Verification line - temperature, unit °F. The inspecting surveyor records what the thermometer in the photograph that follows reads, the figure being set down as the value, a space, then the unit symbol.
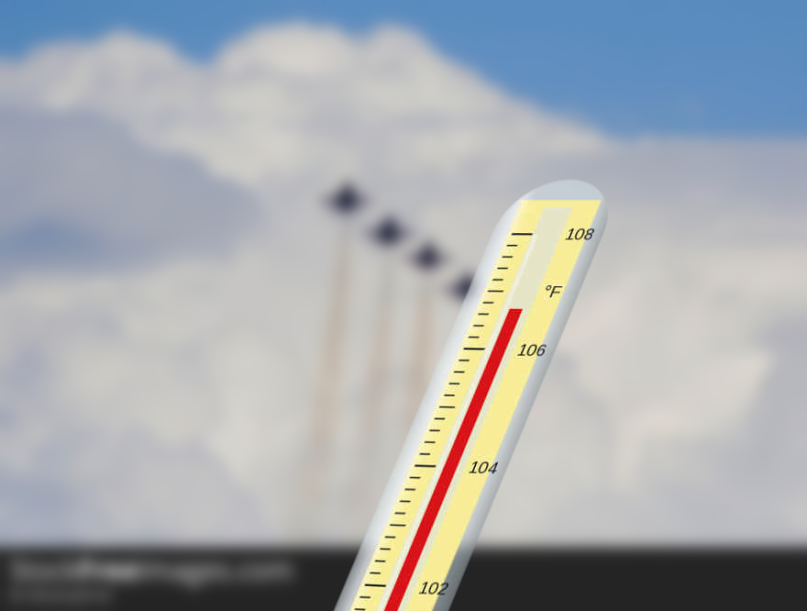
106.7 °F
